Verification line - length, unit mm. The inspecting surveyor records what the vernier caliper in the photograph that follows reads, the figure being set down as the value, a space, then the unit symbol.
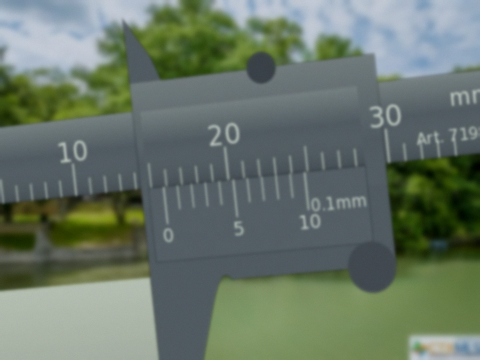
15.8 mm
